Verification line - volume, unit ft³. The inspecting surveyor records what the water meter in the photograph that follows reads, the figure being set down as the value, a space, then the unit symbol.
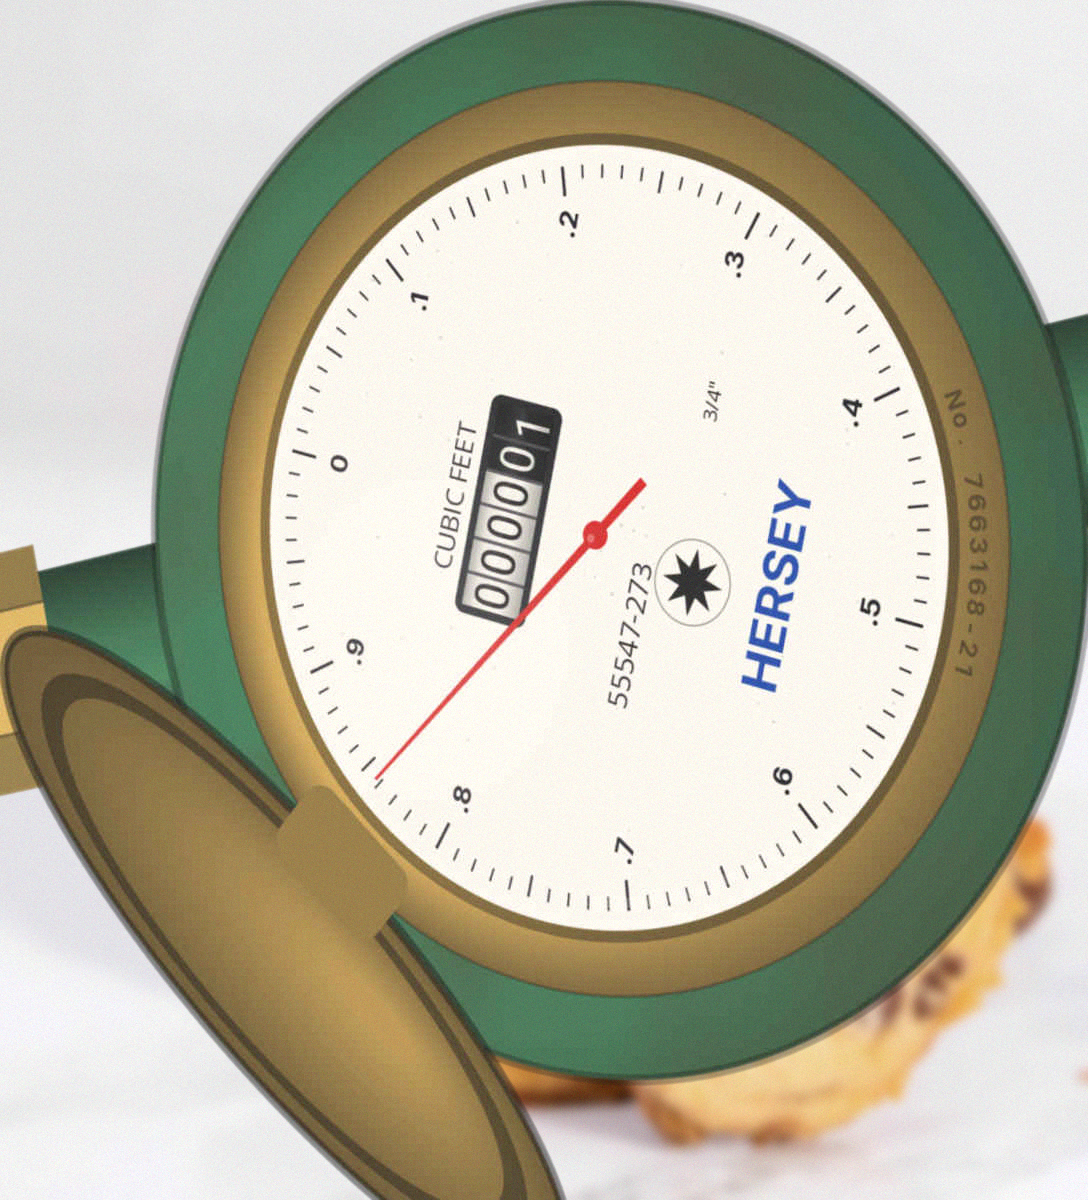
0.84 ft³
